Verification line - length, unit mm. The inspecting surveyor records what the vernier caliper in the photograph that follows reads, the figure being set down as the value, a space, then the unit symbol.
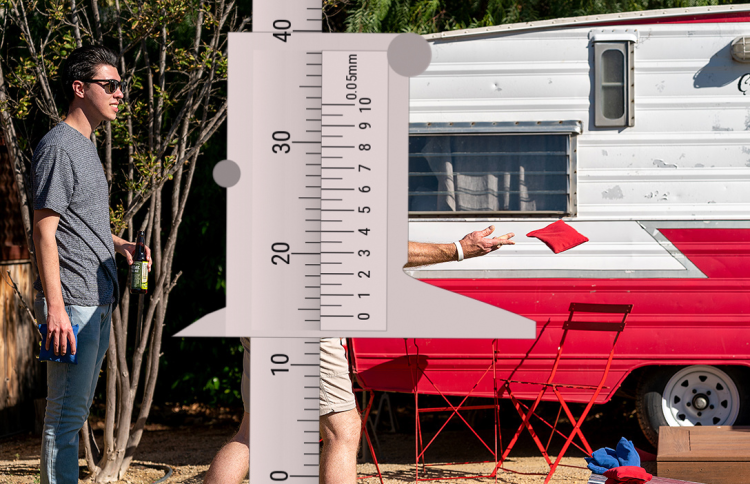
14.4 mm
